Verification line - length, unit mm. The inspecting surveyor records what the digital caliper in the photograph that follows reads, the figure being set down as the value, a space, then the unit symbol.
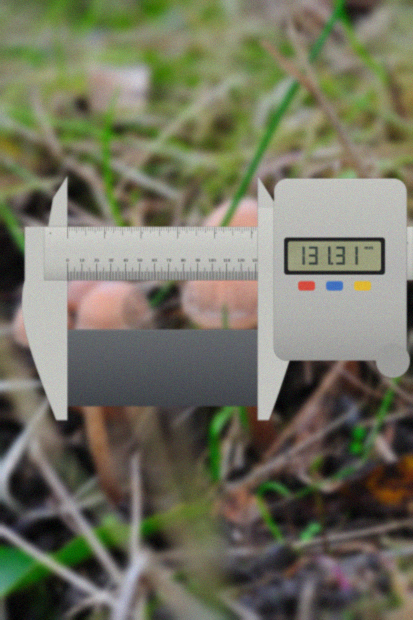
131.31 mm
